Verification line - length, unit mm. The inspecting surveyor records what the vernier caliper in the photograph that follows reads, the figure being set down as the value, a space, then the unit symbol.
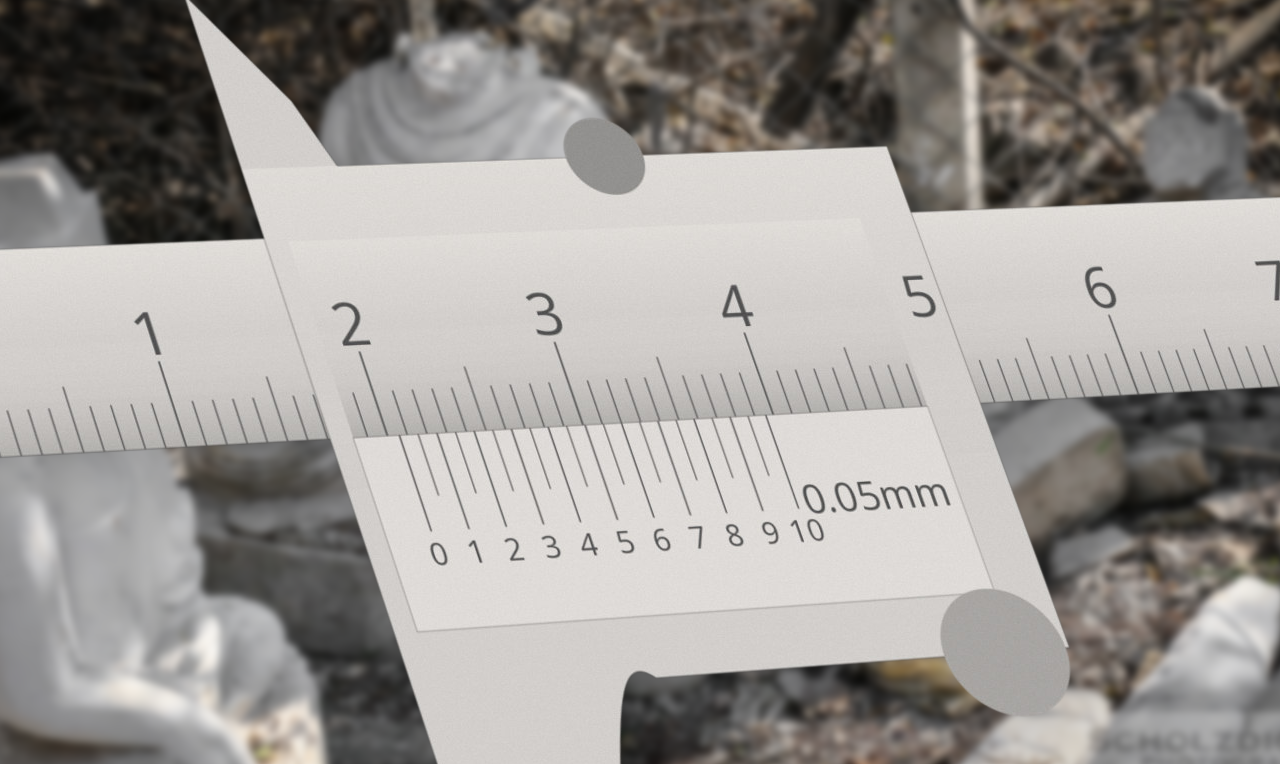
20.6 mm
